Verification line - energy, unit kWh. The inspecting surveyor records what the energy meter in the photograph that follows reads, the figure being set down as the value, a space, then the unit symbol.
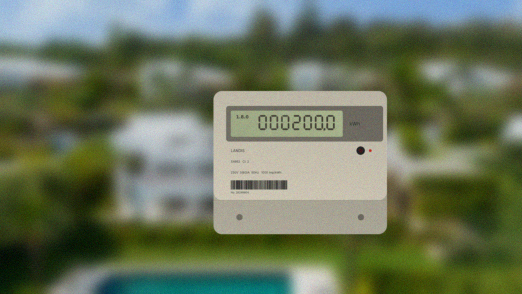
200.0 kWh
